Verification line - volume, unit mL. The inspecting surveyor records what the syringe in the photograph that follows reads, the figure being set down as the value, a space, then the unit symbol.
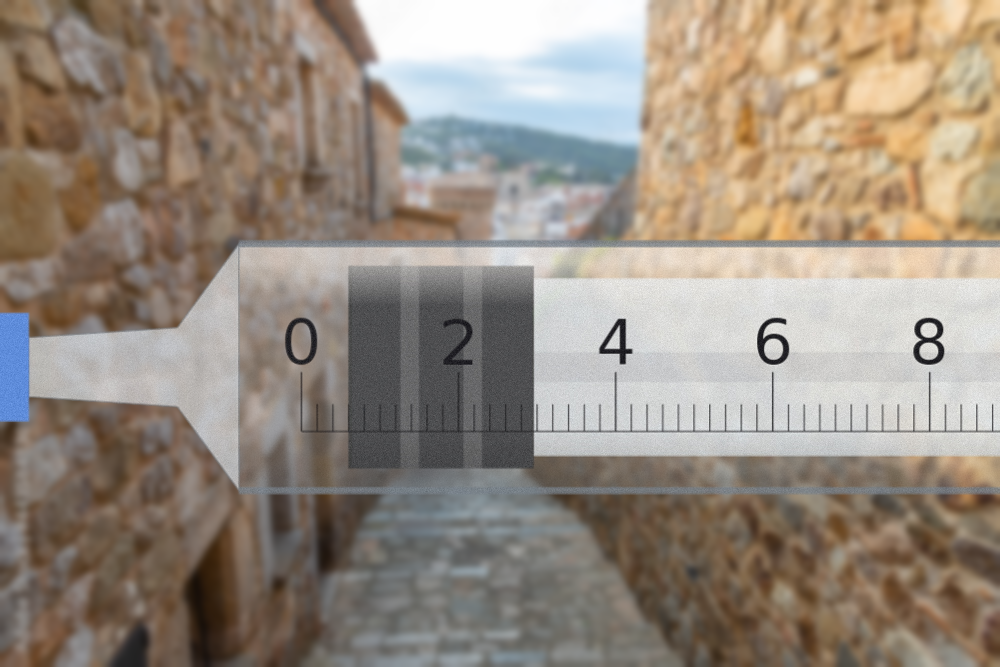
0.6 mL
